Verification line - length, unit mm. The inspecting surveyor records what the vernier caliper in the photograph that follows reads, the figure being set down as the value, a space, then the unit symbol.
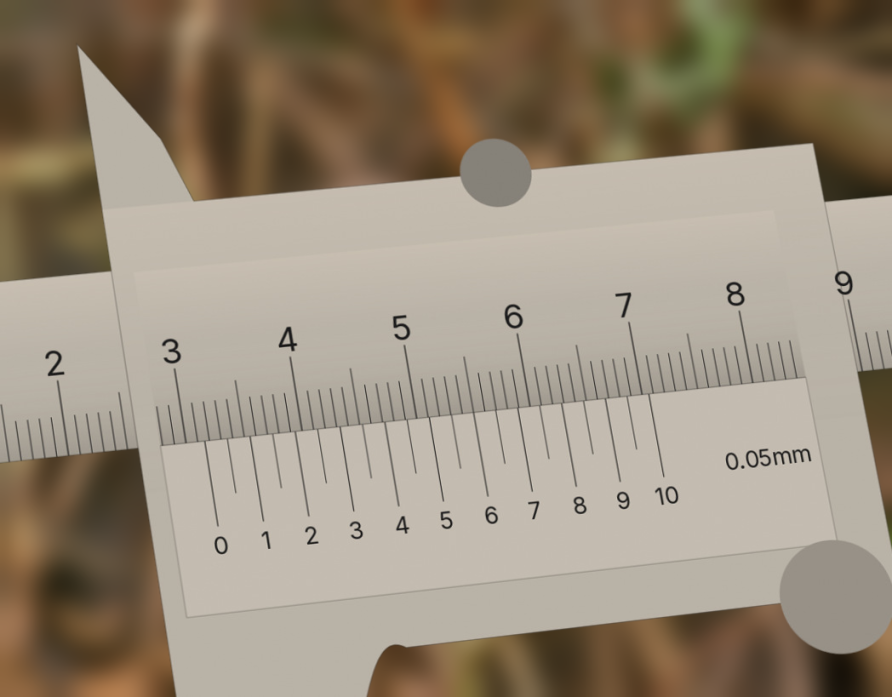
31.6 mm
